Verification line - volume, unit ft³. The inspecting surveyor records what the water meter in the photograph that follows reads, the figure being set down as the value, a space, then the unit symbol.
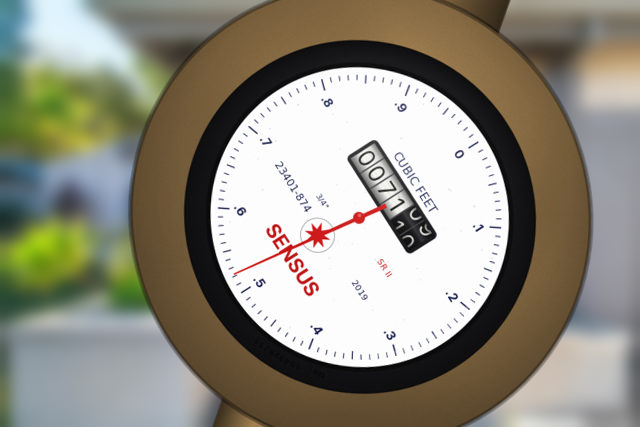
7109.52 ft³
